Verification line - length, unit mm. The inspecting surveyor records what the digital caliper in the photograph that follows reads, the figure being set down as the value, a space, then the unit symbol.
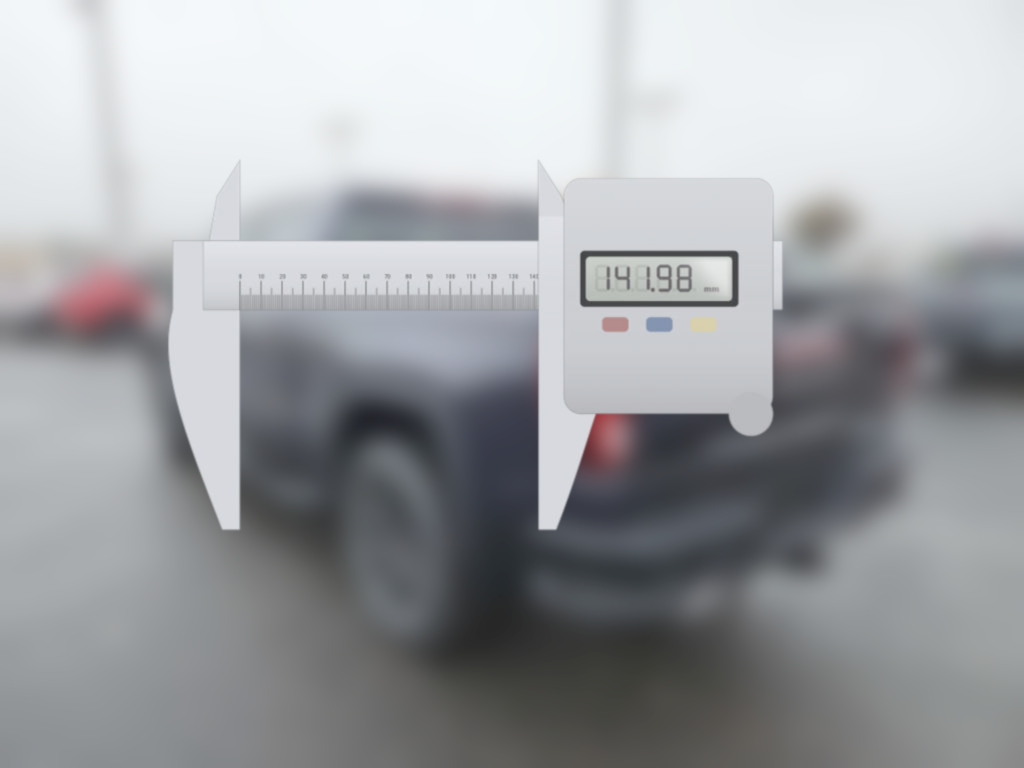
141.98 mm
